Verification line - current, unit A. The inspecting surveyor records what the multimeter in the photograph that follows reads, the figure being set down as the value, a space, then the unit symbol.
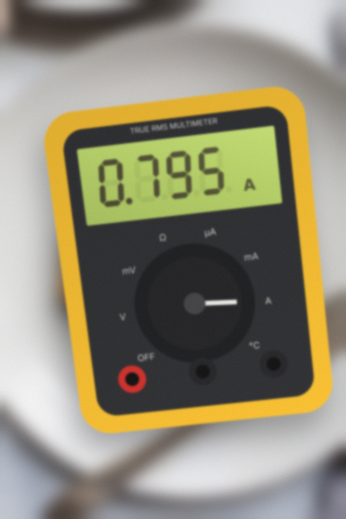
0.795 A
